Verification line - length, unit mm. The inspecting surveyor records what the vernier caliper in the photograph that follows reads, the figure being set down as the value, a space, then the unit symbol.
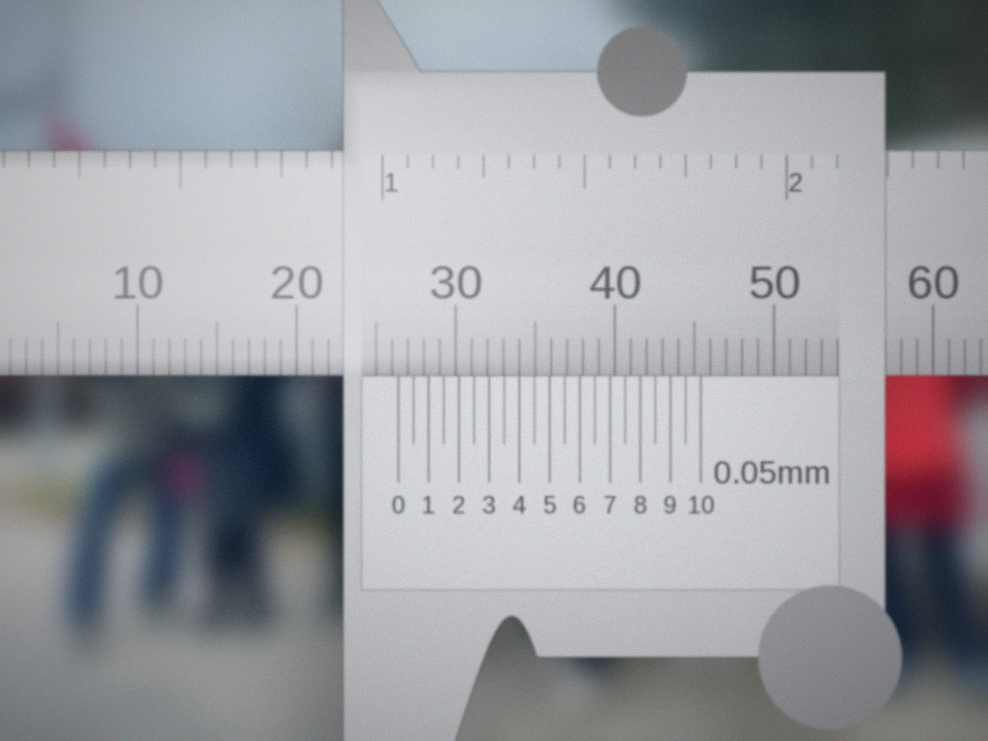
26.4 mm
